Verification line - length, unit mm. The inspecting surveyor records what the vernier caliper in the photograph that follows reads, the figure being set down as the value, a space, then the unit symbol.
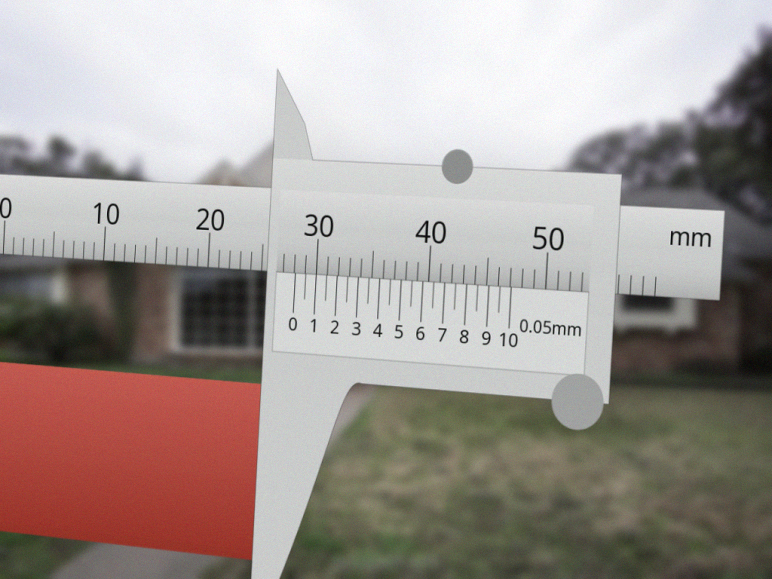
28.1 mm
